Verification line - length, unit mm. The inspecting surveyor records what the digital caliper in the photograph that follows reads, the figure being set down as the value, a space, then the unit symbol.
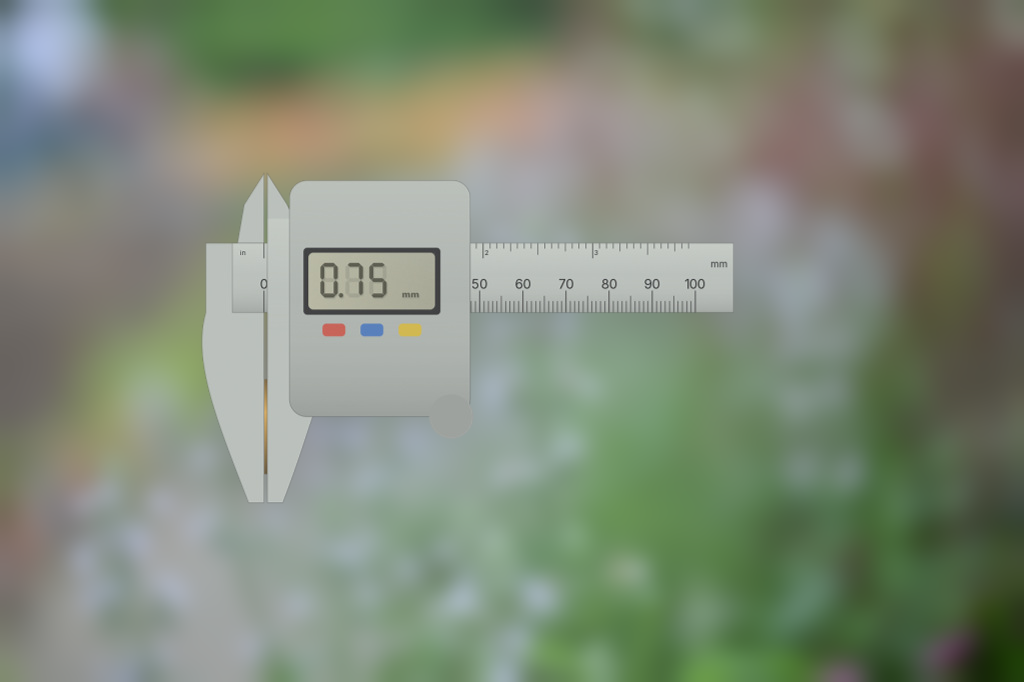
0.75 mm
